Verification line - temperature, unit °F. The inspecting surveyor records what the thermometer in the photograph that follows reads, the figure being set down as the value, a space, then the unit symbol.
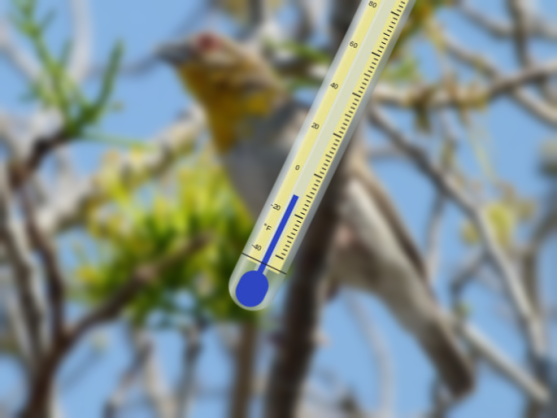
-12 °F
